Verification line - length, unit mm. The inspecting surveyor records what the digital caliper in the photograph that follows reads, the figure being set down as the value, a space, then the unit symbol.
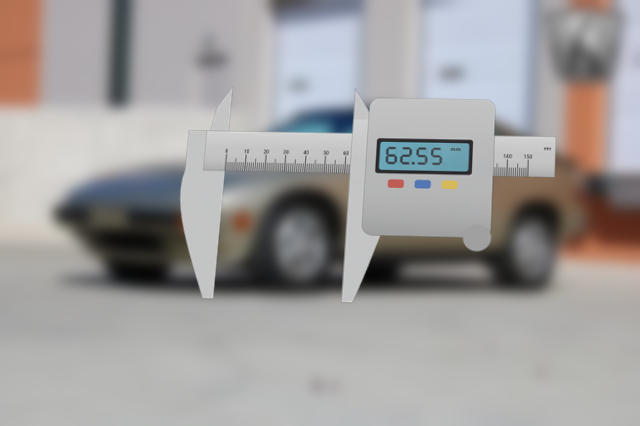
62.55 mm
